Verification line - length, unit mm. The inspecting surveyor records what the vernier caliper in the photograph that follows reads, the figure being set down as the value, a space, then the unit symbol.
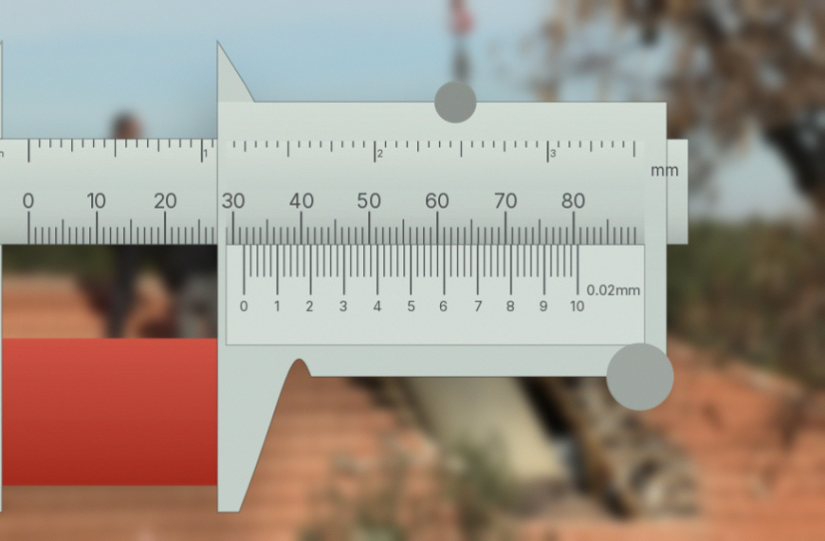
31.6 mm
